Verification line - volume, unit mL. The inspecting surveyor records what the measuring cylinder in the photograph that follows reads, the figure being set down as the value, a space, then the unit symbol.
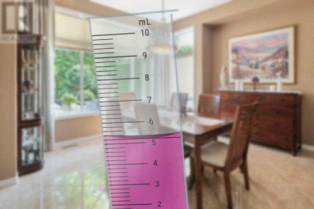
5.2 mL
